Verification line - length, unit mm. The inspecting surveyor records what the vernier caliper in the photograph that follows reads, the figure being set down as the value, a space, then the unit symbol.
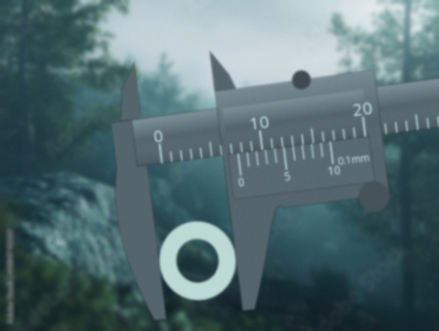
7.6 mm
